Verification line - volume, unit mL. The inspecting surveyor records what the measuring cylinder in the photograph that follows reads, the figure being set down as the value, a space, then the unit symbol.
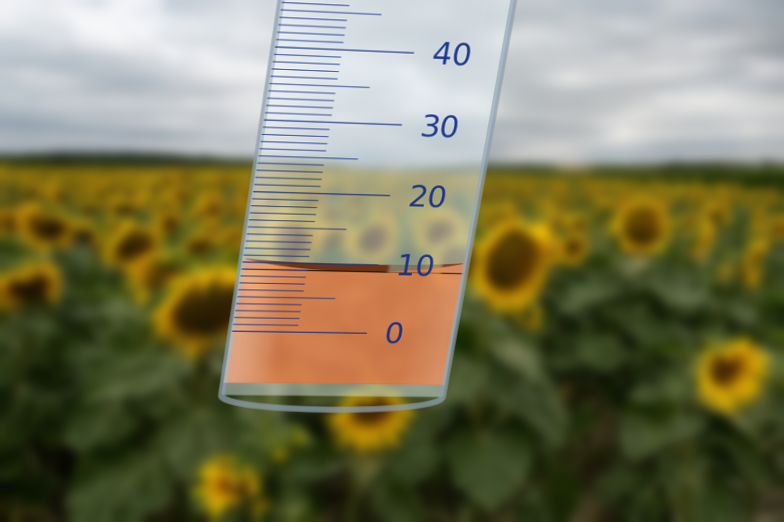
9 mL
